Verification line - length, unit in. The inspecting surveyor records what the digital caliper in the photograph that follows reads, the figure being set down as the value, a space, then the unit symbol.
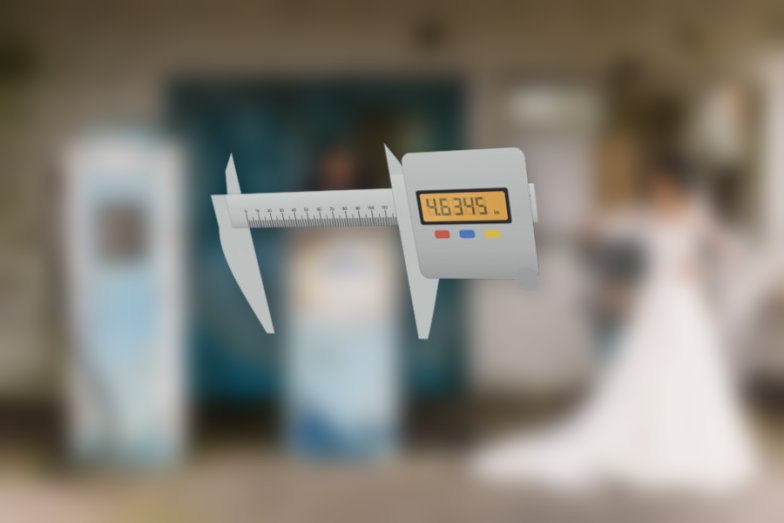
4.6345 in
